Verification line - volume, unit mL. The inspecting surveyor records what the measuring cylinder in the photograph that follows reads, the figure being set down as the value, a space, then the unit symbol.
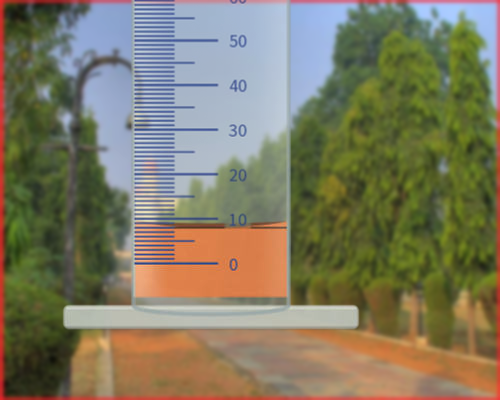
8 mL
